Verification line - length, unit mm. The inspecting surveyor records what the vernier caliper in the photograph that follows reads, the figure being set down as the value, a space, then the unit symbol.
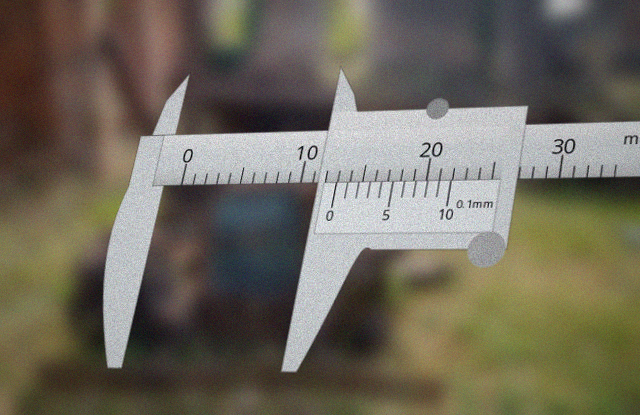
12.9 mm
